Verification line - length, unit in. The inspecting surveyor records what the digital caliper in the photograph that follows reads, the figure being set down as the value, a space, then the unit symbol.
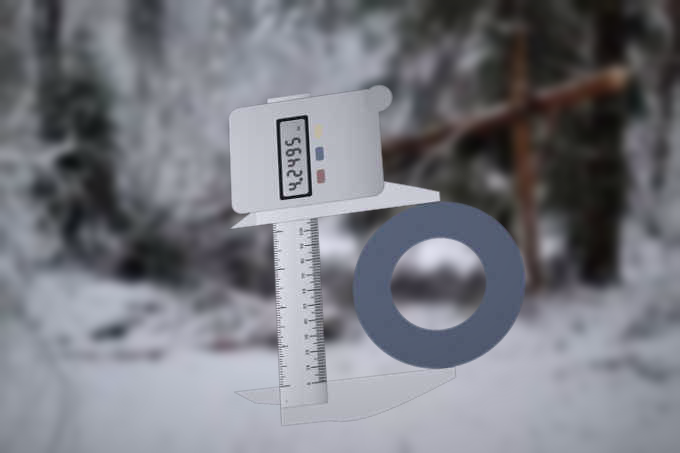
4.2495 in
